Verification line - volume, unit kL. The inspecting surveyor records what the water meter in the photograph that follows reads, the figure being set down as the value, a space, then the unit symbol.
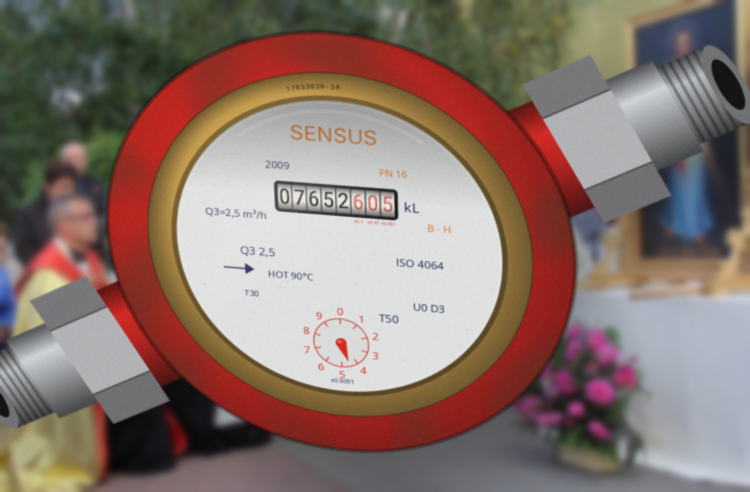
7652.6054 kL
